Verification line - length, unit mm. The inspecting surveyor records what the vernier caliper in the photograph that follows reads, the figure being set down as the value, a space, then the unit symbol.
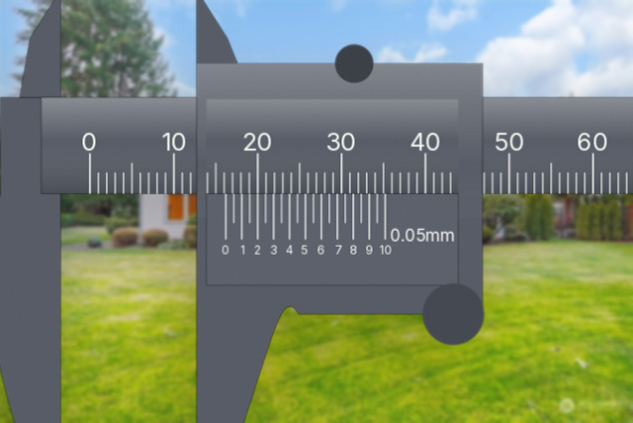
16.2 mm
